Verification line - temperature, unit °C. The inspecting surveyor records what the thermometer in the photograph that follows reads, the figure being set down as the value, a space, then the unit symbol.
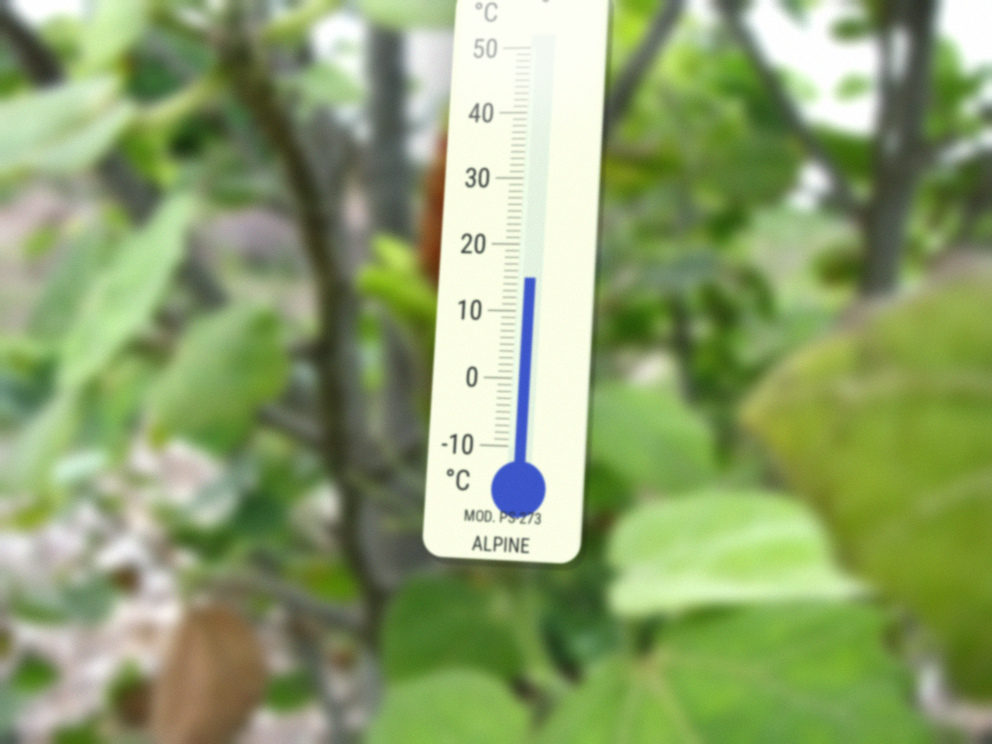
15 °C
